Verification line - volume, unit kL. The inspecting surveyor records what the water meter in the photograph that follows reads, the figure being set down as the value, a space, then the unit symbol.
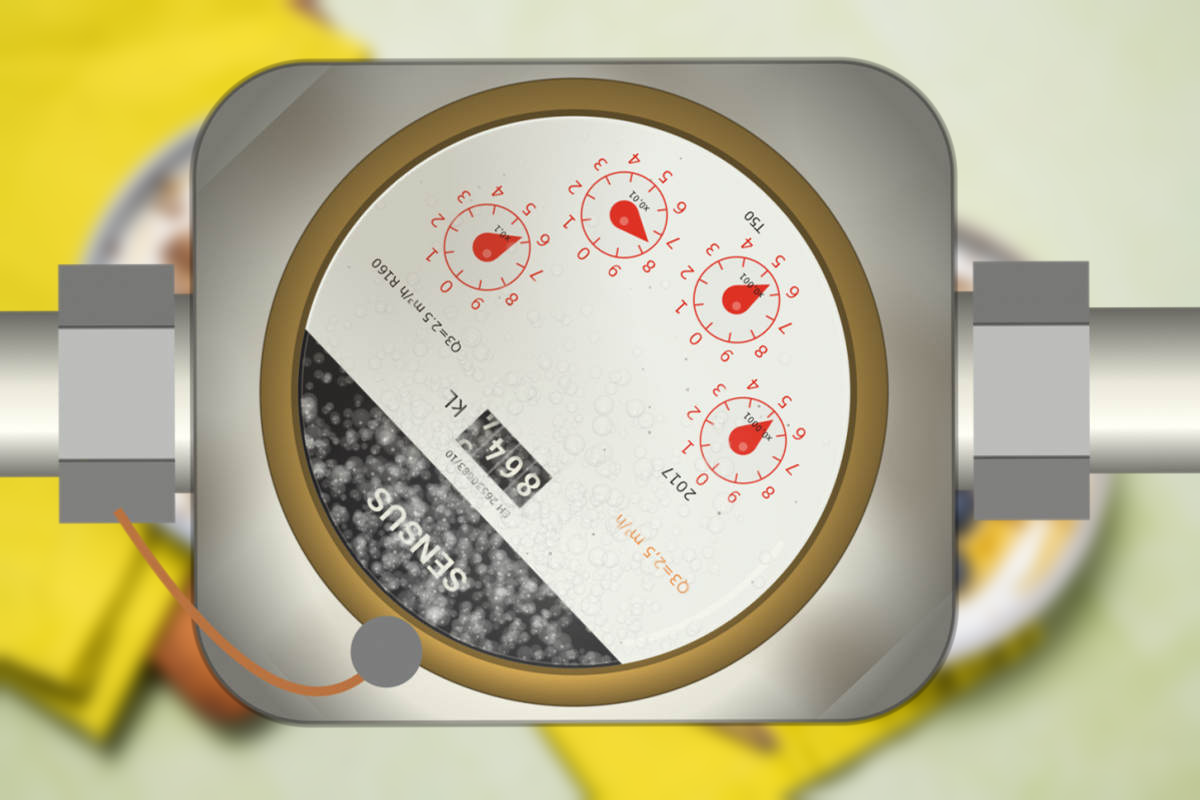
8643.5755 kL
